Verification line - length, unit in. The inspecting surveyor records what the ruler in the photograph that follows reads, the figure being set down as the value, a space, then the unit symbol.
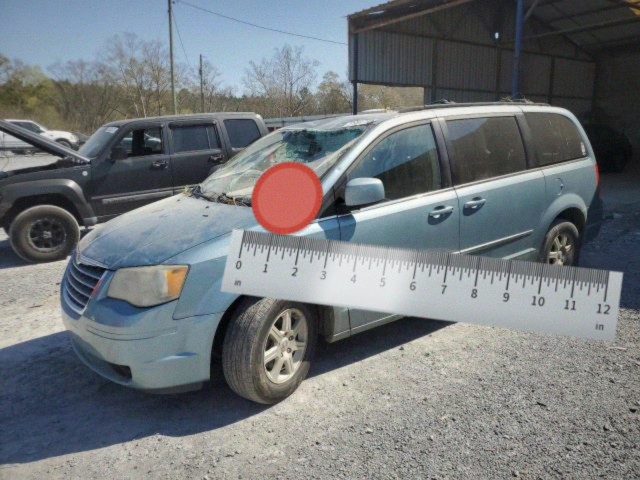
2.5 in
